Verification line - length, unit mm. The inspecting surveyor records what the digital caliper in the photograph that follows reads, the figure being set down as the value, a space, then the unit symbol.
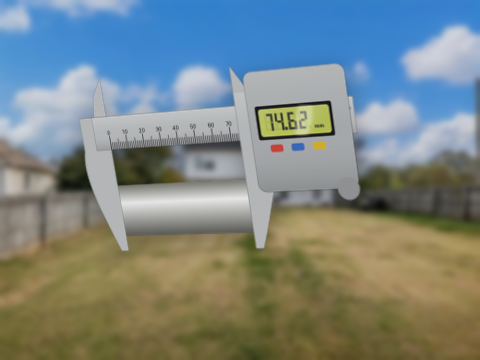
74.62 mm
